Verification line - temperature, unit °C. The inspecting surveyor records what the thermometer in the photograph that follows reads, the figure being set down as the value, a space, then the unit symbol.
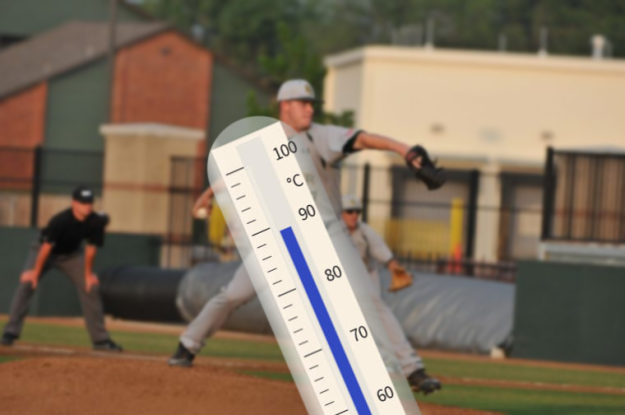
89 °C
